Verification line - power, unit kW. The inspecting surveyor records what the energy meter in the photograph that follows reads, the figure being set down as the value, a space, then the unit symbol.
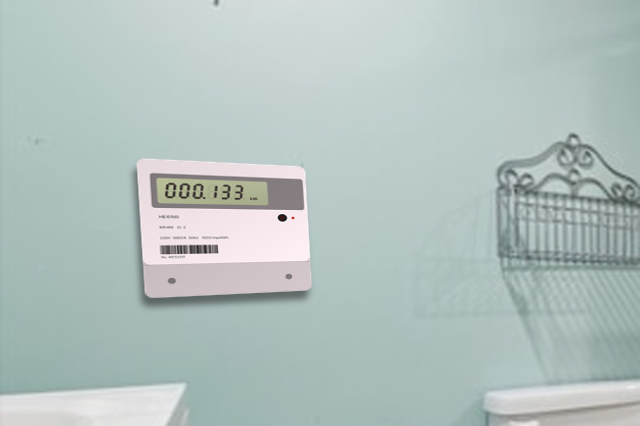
0.133 kW
